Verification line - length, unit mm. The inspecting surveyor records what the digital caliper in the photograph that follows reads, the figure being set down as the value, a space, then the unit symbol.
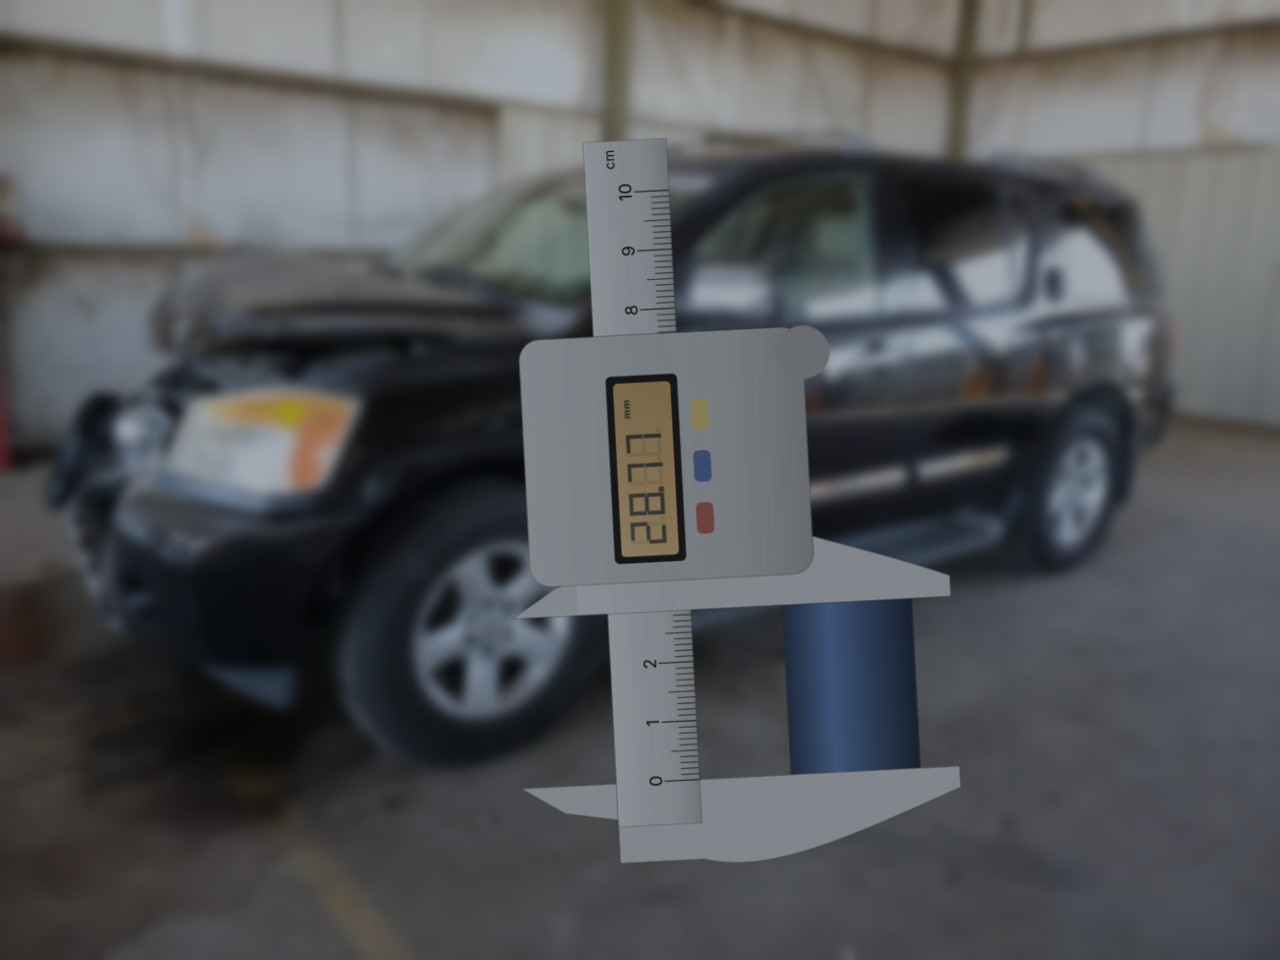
28.77 mm
